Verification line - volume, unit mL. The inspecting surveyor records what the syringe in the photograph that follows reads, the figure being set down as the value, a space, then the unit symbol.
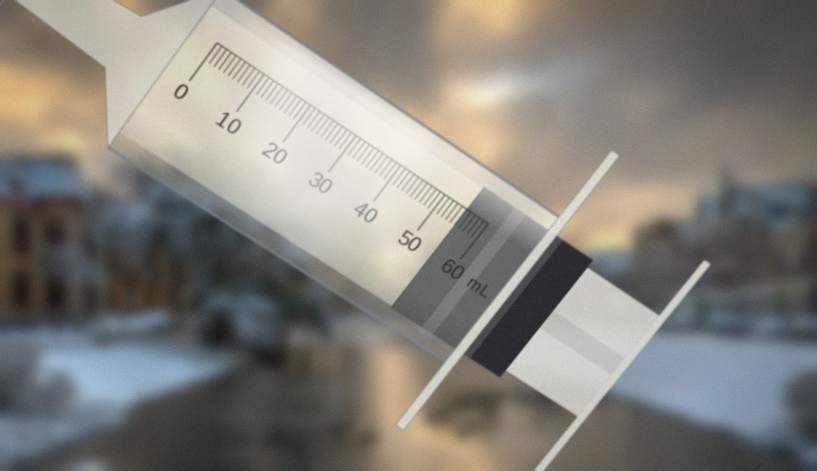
55 mL
